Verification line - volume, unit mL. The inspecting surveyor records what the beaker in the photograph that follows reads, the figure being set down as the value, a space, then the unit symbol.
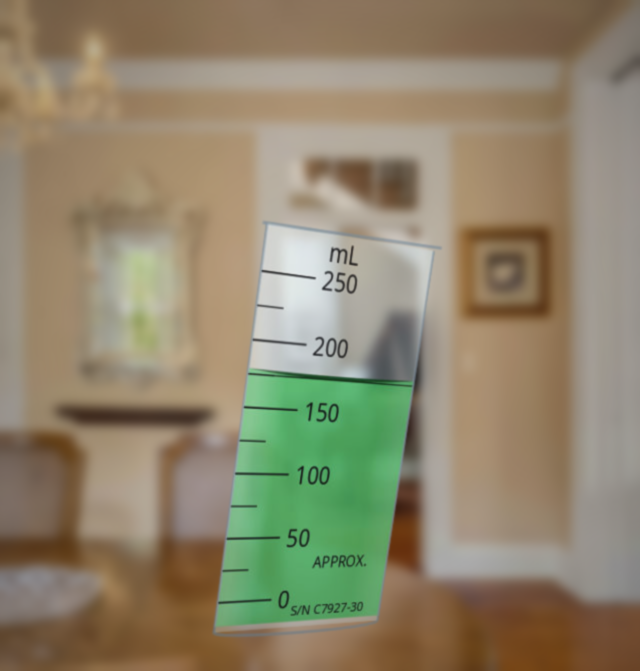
175 mL
